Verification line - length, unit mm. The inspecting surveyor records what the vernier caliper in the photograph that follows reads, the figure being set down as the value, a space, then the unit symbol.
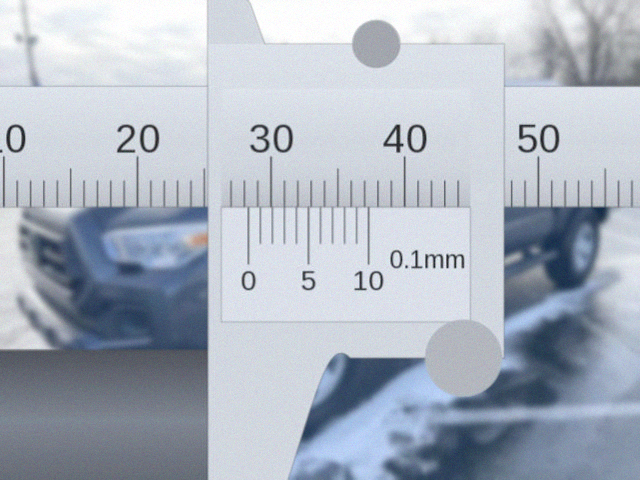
28.3 mm
